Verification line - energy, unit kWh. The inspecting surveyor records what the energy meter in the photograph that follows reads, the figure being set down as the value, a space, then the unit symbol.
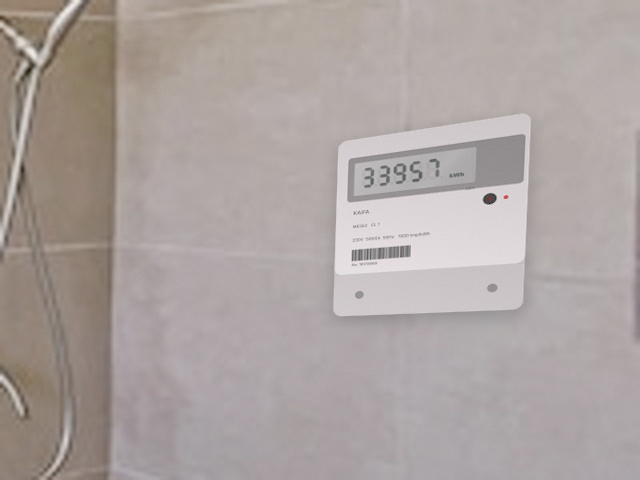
33957 kWh
